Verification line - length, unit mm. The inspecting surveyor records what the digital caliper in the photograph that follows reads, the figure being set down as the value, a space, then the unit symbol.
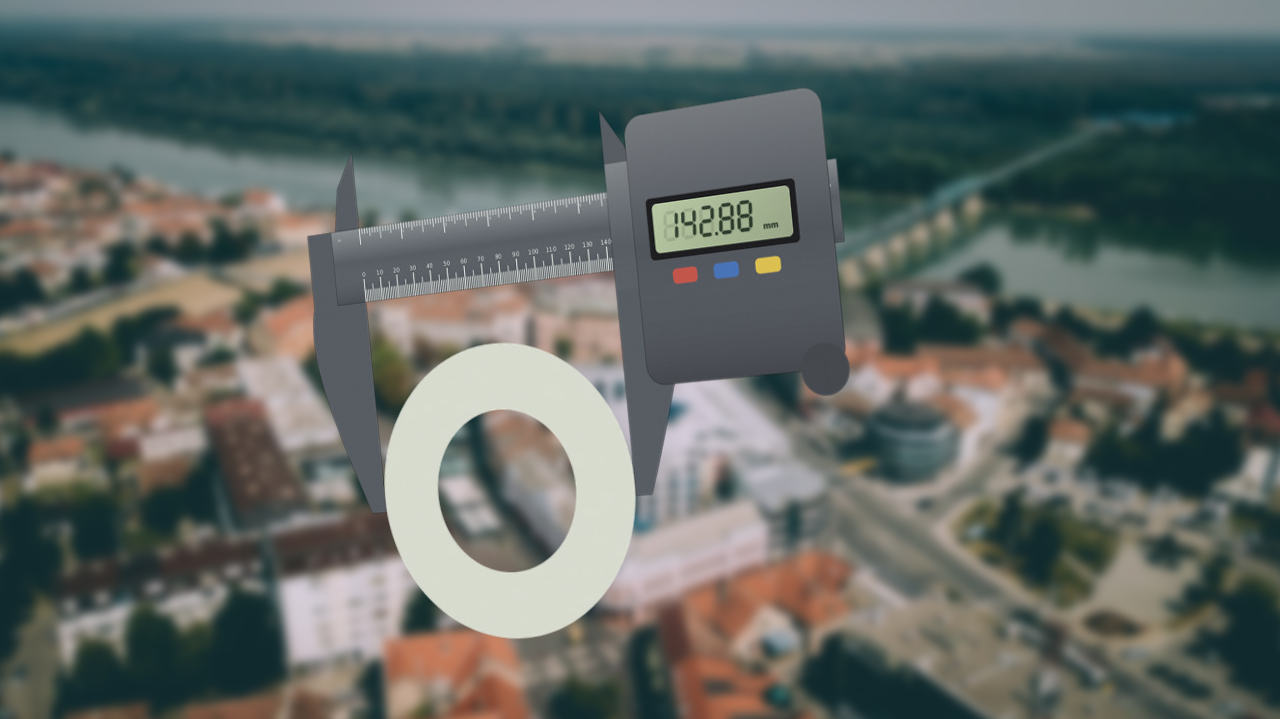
142.88 mm
